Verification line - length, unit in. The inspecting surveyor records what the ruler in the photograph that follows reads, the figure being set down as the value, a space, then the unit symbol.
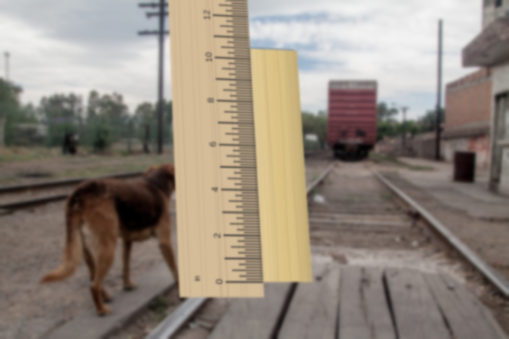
10.5 in
